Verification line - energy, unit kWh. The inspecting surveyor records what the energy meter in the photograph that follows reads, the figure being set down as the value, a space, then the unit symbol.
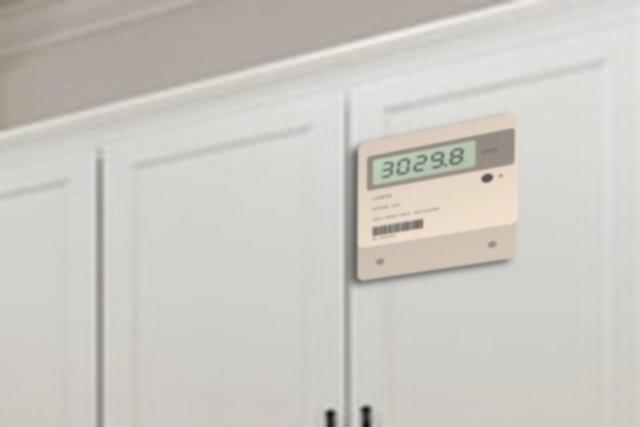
3029.8 kWh
